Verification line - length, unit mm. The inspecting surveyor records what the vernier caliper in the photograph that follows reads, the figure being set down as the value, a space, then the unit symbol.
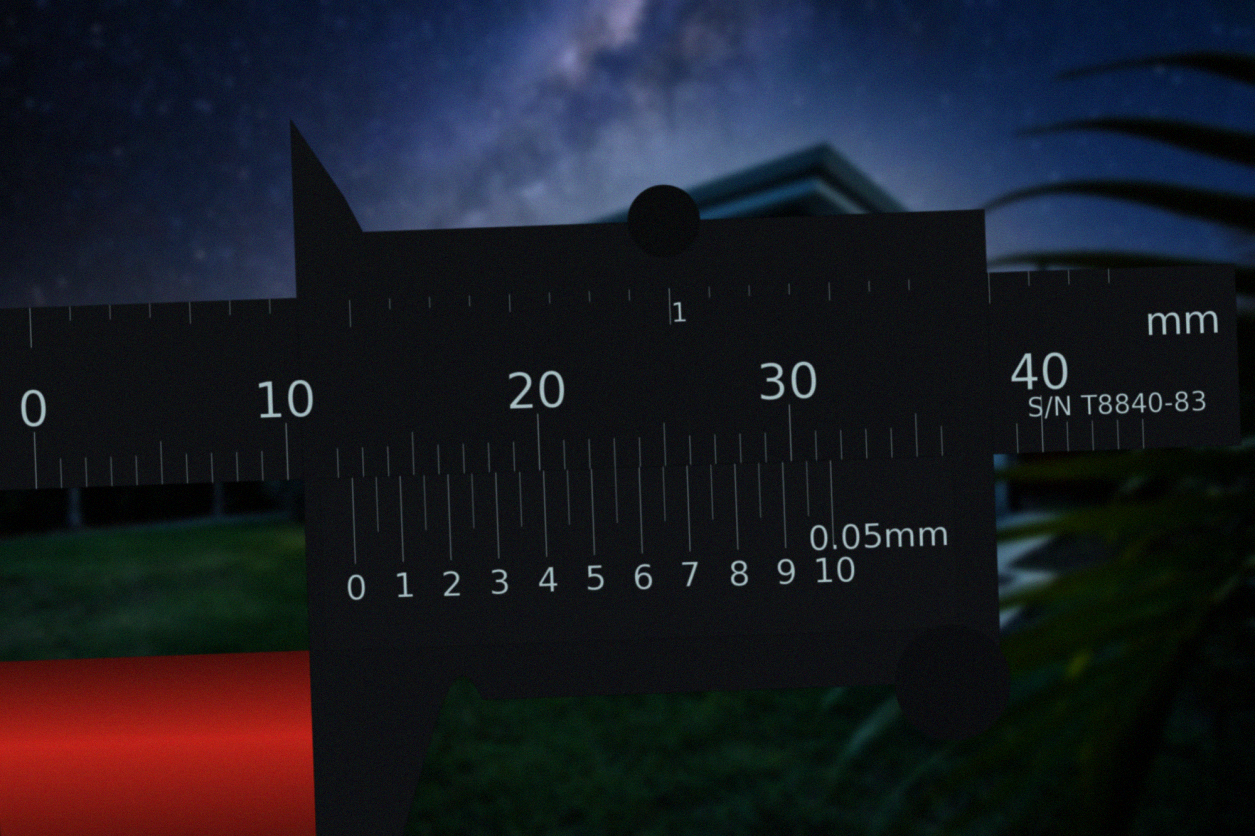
12.55 mm
